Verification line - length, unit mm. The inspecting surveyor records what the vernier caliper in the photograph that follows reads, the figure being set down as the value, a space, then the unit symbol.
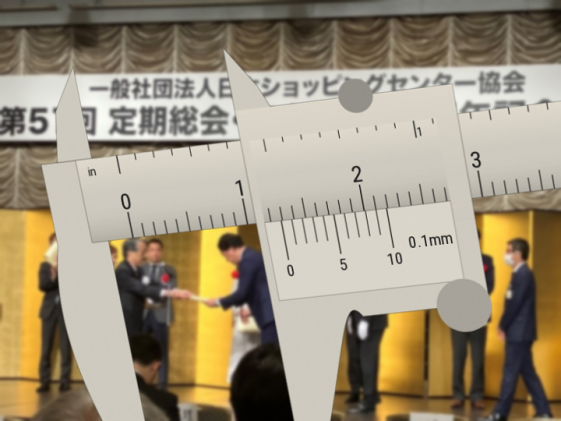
12.9 mm
